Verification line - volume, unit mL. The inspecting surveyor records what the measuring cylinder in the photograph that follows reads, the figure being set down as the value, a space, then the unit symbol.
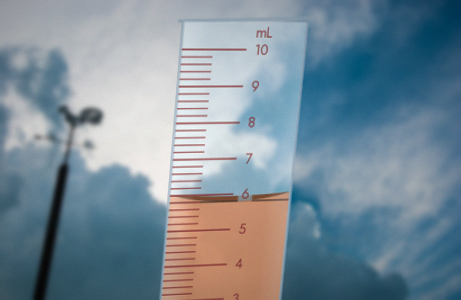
5.8 mL
